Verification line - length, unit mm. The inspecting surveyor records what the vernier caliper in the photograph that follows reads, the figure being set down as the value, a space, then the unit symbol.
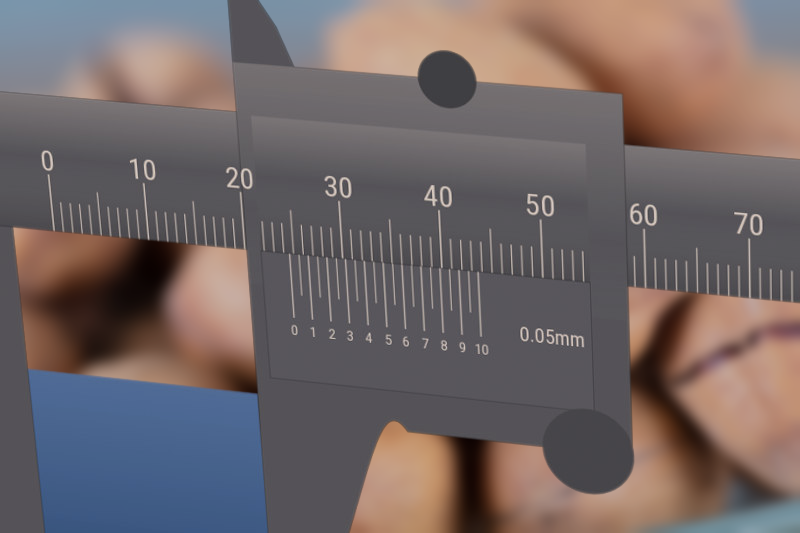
24.6 mm
